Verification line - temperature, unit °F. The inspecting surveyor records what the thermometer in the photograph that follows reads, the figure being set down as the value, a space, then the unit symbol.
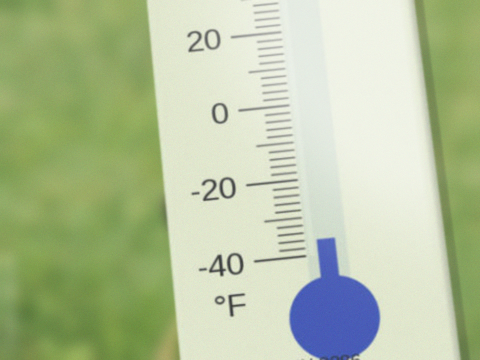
-36 °F
